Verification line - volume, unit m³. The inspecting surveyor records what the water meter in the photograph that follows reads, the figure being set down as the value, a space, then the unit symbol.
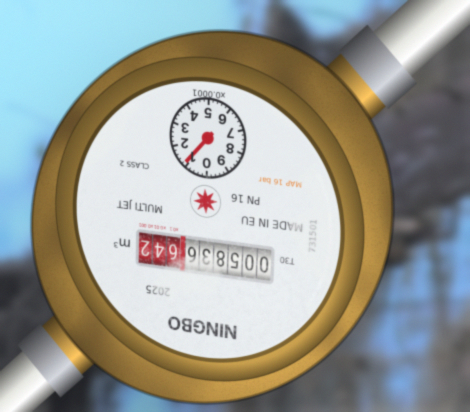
5836.6421 m³
